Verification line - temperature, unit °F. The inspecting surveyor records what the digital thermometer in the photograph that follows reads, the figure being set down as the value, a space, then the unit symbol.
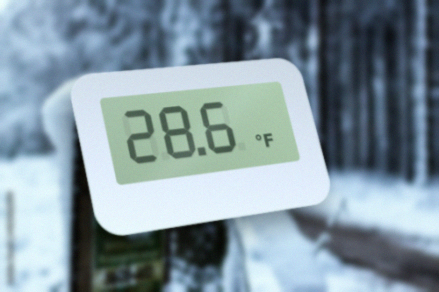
28.6 °F
